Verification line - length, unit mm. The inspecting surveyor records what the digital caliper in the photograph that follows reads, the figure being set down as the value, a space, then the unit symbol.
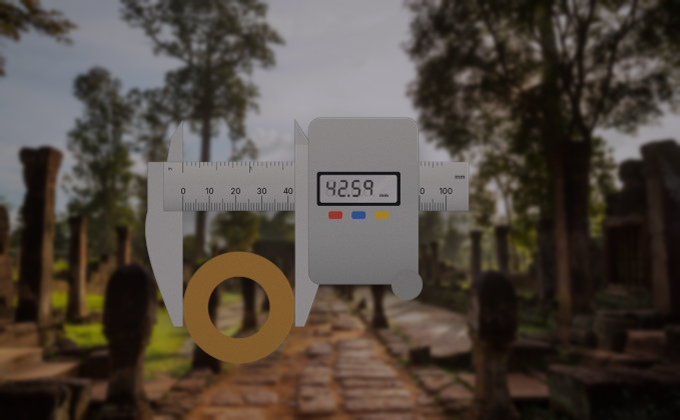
42.59 mm
